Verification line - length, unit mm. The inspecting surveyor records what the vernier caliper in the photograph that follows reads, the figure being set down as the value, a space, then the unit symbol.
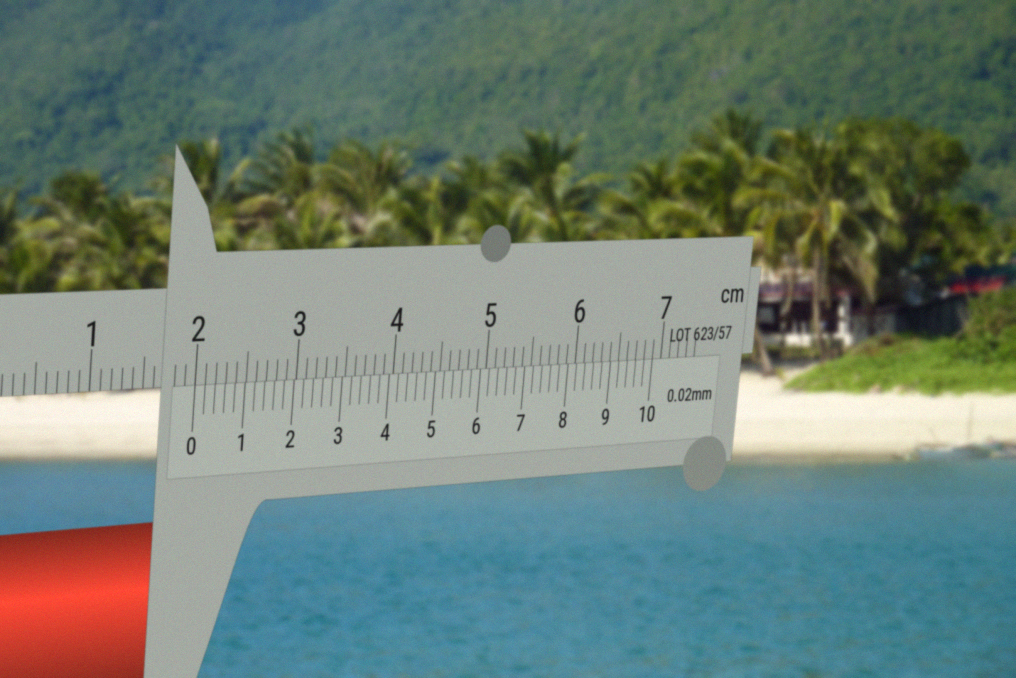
20.0 mm
